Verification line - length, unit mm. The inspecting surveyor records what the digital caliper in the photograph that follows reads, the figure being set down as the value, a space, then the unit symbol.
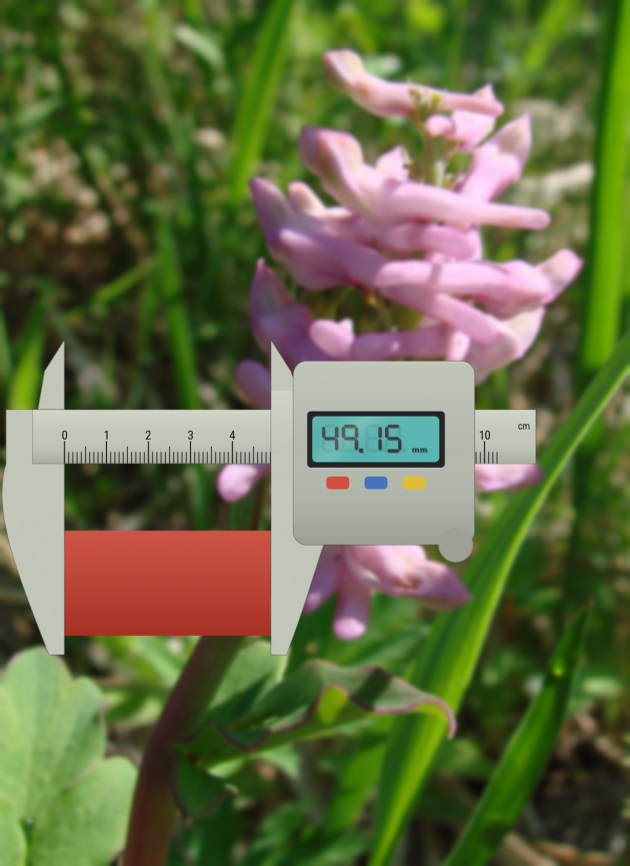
49.15 mm
